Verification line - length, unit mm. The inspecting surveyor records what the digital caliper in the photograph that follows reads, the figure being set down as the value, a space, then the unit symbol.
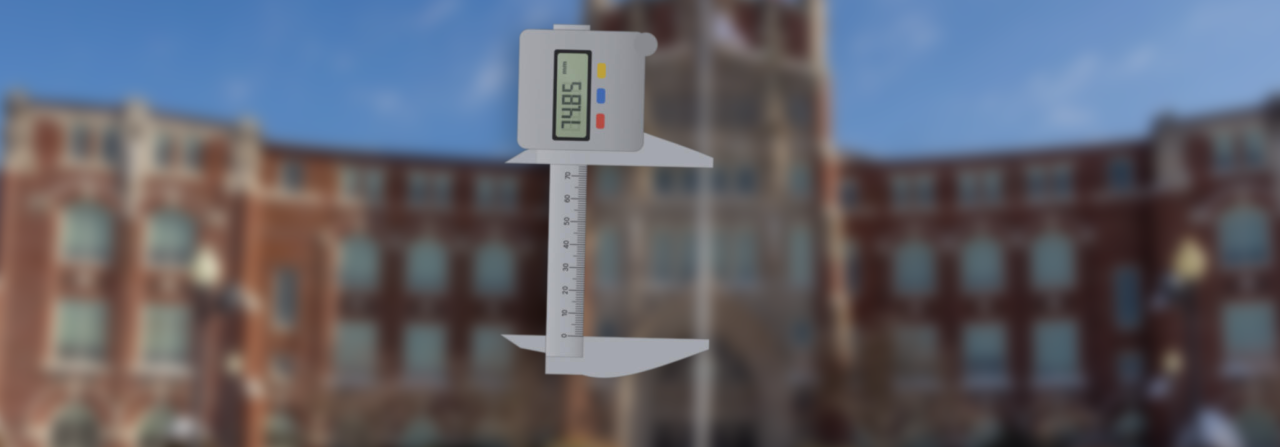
74.85 mm
